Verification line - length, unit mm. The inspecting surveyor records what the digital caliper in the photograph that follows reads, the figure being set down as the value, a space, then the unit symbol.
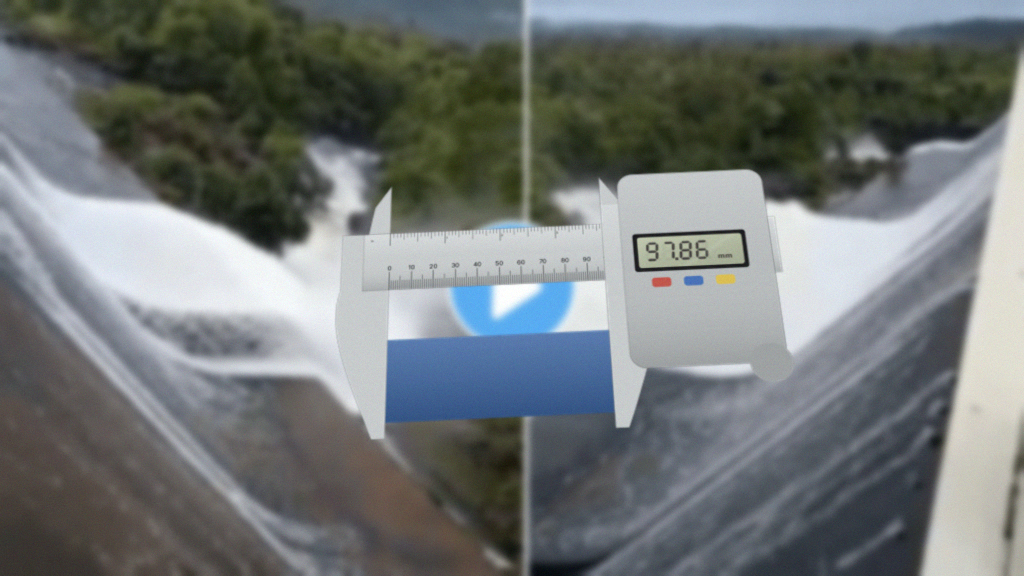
97.86 mm
